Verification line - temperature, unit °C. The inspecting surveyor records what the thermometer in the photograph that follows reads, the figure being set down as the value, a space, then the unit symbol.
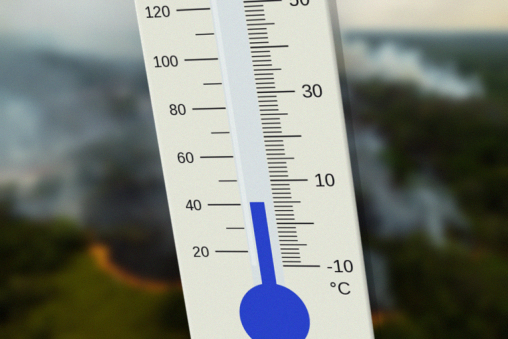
5 °C
